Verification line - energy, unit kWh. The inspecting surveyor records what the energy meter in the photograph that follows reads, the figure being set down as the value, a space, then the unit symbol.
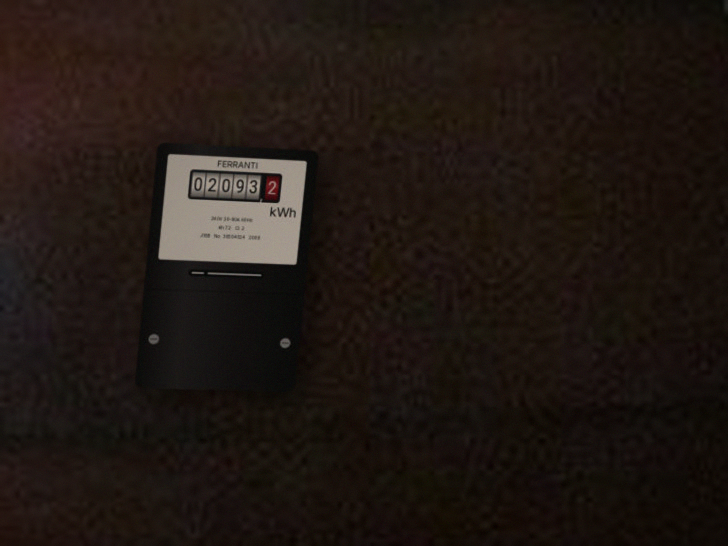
2093.2 kWh
